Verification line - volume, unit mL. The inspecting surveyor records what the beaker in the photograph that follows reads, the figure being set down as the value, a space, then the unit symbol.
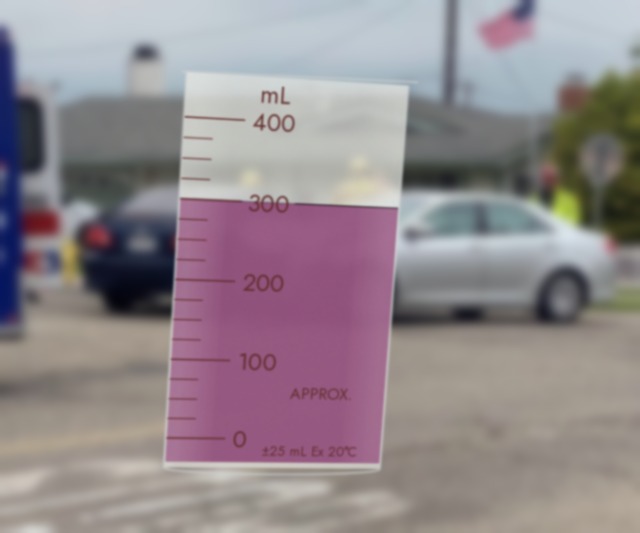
300 mL
